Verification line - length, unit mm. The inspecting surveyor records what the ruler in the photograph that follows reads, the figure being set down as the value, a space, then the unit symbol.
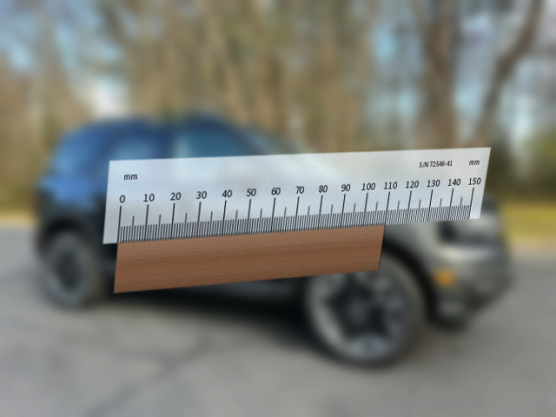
110 mm
